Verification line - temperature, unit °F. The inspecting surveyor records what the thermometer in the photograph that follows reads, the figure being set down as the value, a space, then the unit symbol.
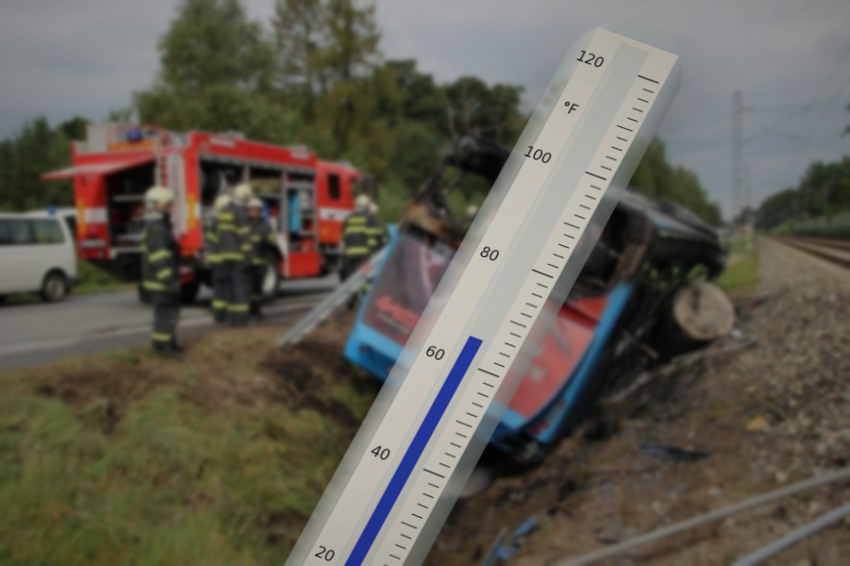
65 °F
